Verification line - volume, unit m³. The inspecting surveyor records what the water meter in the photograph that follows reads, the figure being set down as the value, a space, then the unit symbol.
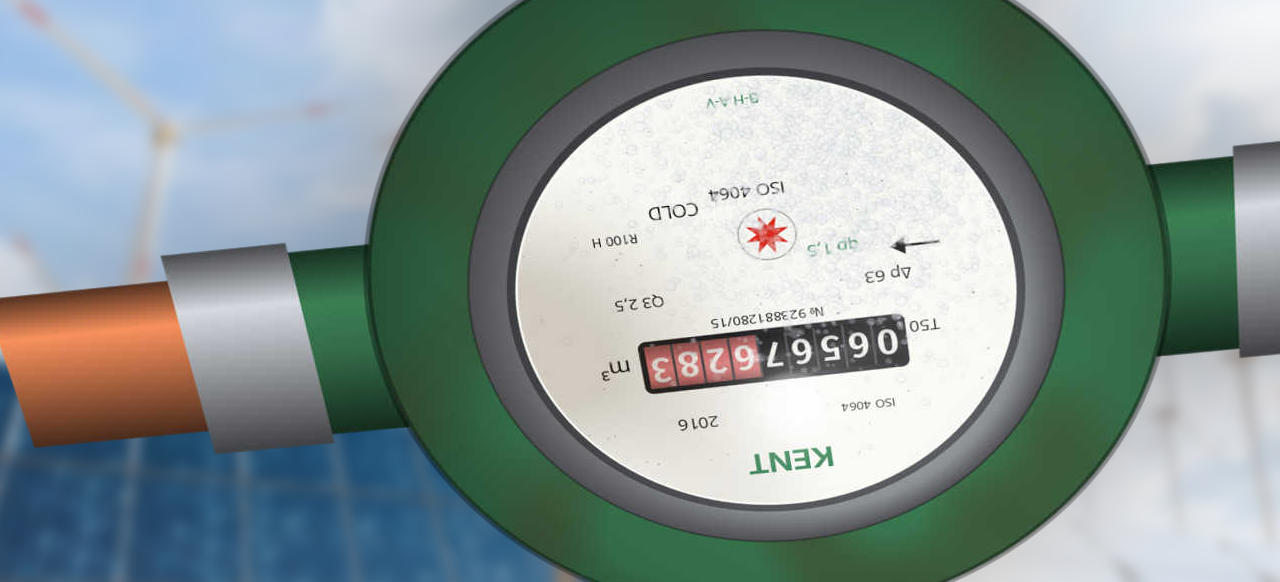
6567.6283 m³
